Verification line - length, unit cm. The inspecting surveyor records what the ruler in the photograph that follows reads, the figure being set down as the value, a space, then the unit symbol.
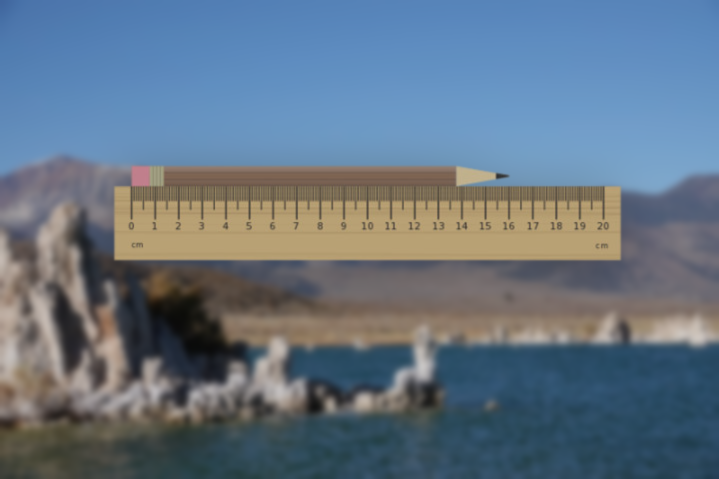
16 cm
